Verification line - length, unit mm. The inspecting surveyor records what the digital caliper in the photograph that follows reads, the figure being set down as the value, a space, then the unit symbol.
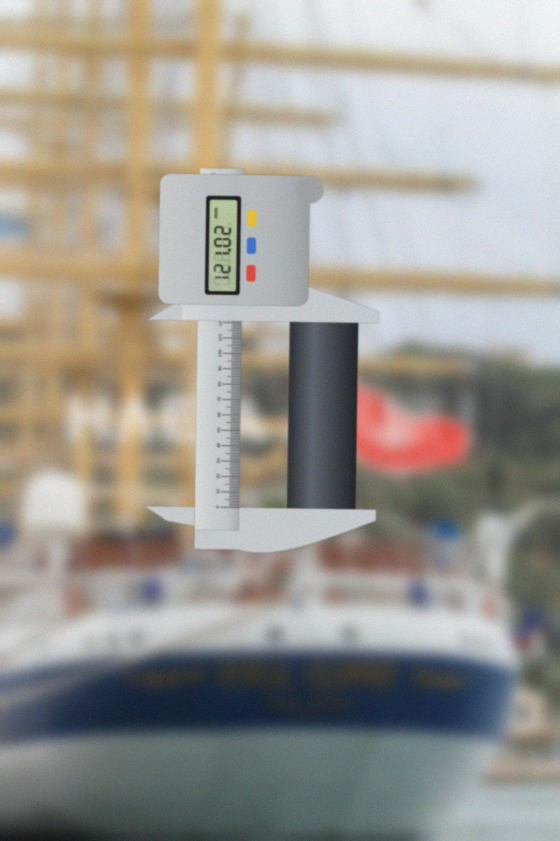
121.02 mm
